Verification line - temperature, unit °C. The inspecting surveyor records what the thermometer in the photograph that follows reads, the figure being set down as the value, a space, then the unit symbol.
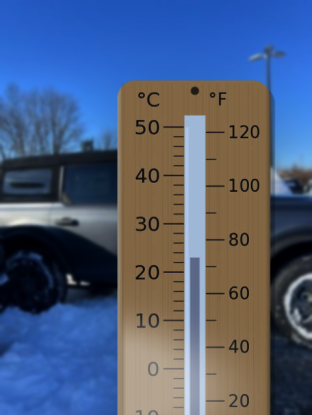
23 °C
